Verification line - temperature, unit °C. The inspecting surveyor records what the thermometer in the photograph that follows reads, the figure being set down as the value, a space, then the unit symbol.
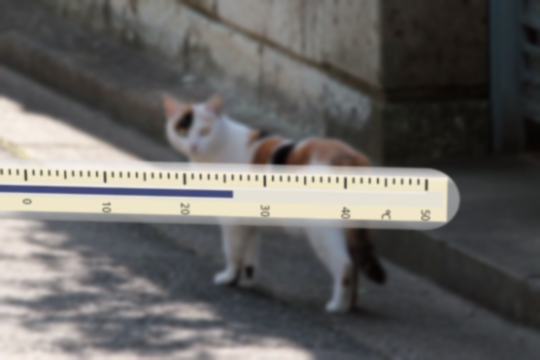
26 °C
